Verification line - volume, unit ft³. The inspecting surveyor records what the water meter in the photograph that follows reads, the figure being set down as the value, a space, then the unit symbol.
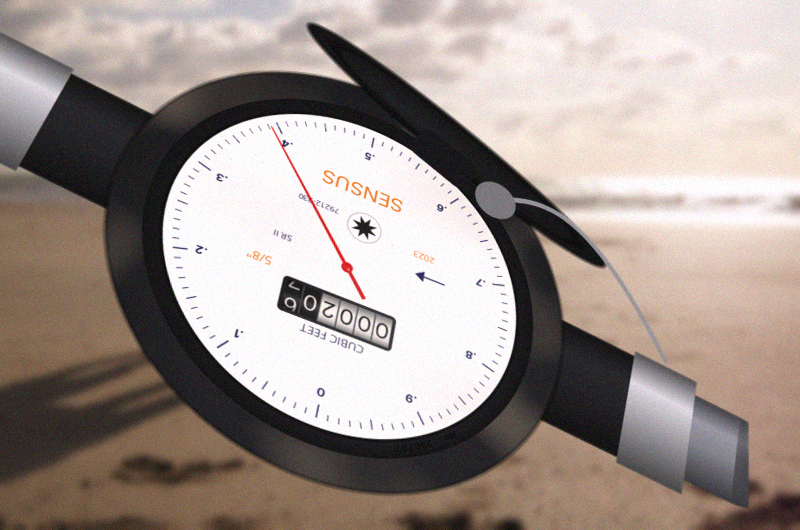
206.39 ft³
